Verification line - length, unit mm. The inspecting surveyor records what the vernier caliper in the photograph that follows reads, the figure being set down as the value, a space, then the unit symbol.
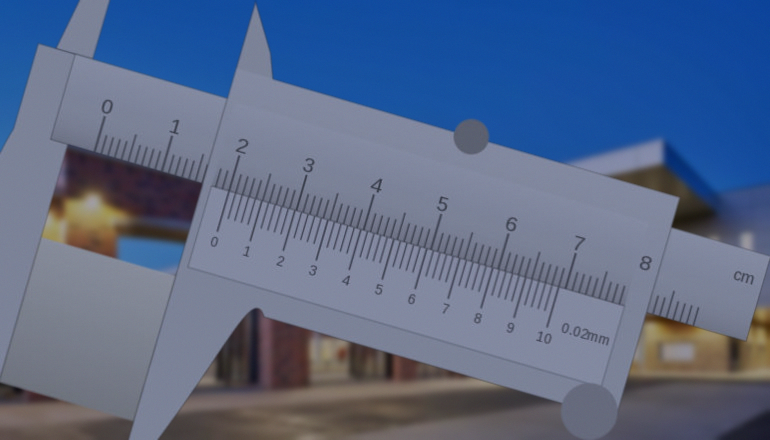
20.0 mm
